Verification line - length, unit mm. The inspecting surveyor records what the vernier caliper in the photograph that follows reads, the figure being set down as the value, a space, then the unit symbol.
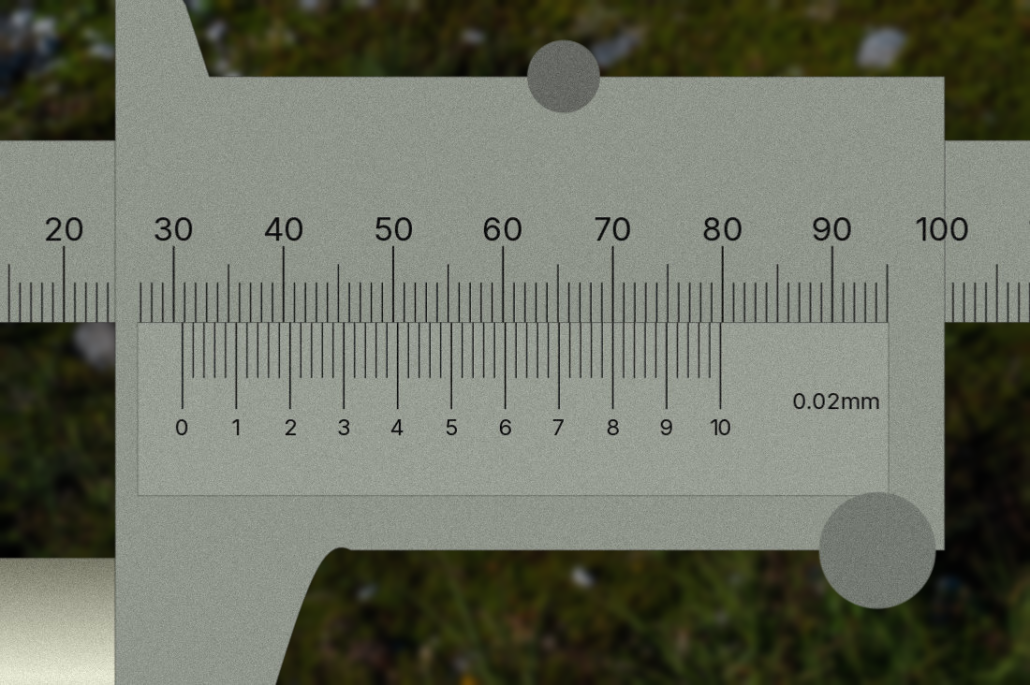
30.8 mm
